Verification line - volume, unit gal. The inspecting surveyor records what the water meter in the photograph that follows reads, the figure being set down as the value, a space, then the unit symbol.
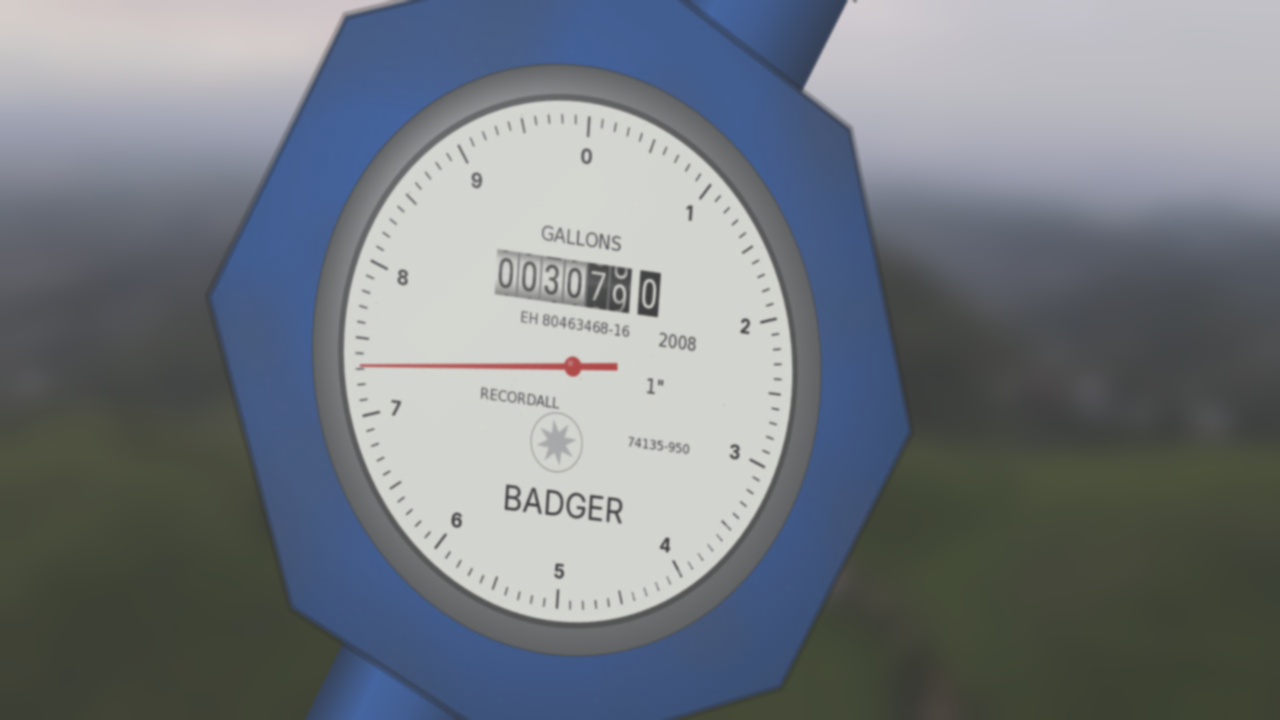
30787.3 gal
